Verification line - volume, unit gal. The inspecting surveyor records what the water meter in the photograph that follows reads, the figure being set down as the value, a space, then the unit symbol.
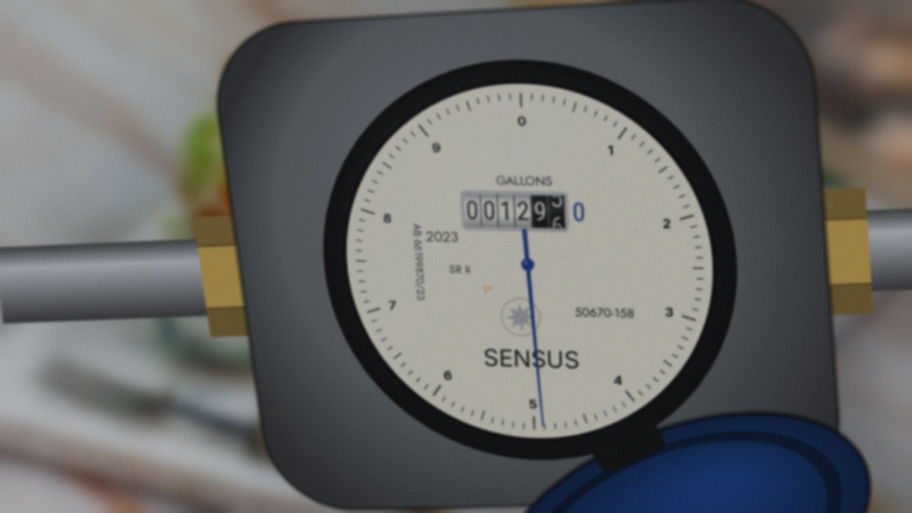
12954.9 gal
